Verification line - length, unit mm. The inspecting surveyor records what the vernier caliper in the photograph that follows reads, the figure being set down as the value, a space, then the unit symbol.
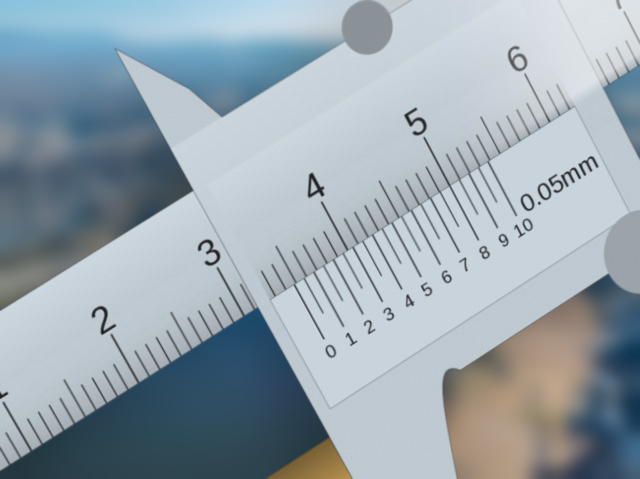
34.8 mm
